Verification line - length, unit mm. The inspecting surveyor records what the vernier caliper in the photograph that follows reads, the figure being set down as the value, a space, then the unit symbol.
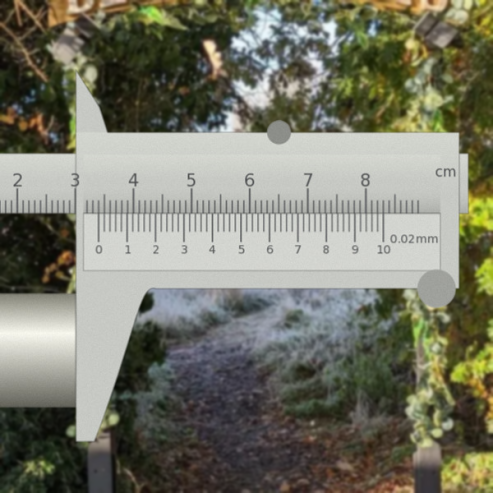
34.0 mm
